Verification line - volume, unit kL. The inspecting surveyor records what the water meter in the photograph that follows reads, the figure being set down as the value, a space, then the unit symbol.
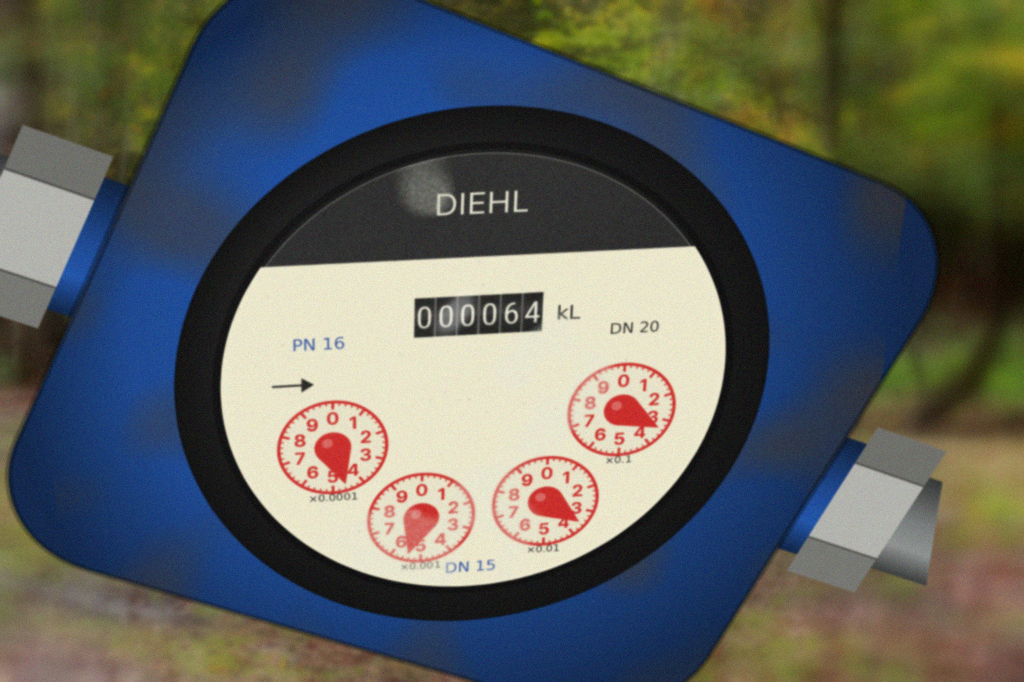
64.3354 kL
